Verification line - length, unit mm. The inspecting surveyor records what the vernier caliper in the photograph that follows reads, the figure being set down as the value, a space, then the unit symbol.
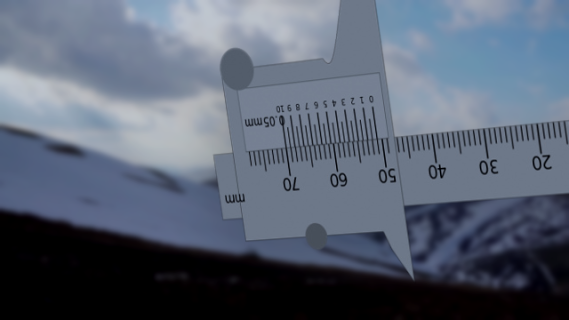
51.0 mm
